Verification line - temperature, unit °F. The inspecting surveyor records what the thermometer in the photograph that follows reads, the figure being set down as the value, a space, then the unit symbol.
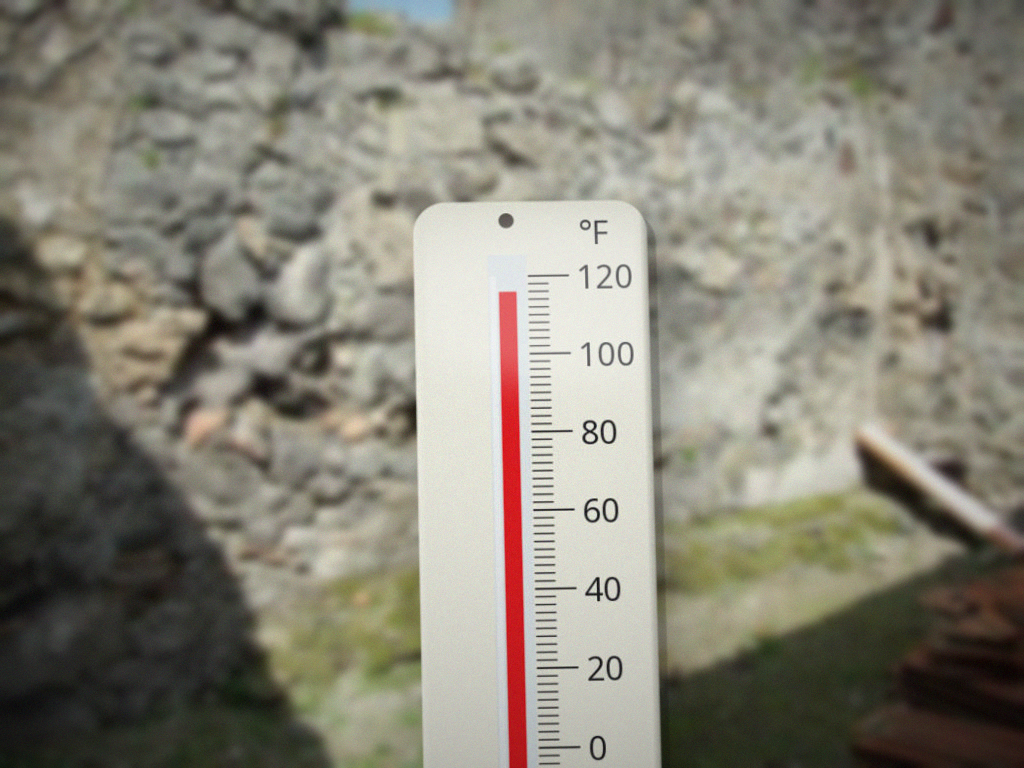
116 °F
